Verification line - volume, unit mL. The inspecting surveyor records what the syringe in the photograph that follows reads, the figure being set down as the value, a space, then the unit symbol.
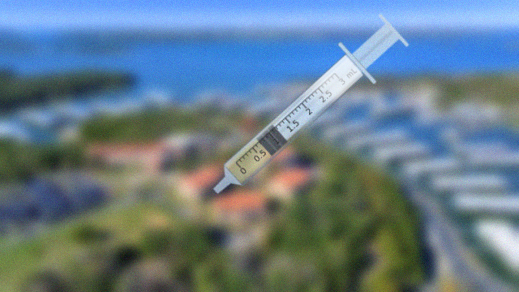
0.7 mL
